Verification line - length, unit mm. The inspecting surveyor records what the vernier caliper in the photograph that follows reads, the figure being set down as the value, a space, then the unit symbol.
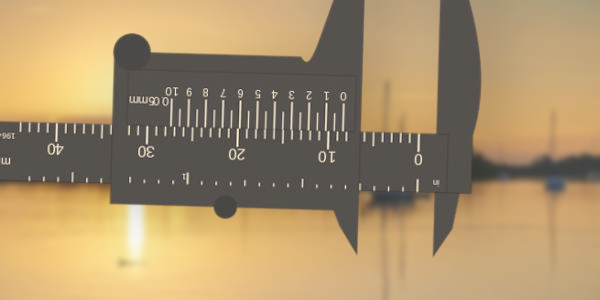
8.4 mm
